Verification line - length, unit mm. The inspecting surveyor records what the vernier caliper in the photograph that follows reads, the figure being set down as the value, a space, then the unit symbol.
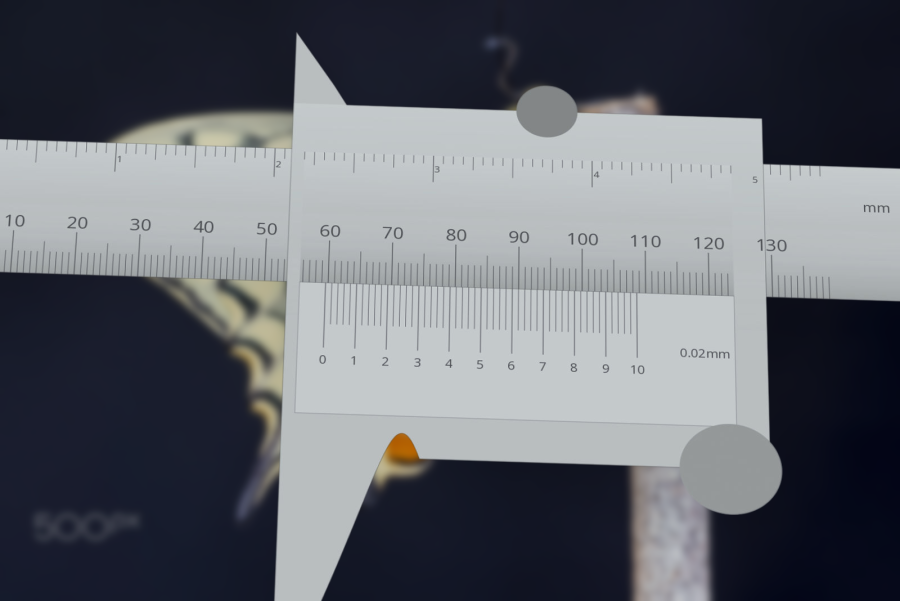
59.6 mm
